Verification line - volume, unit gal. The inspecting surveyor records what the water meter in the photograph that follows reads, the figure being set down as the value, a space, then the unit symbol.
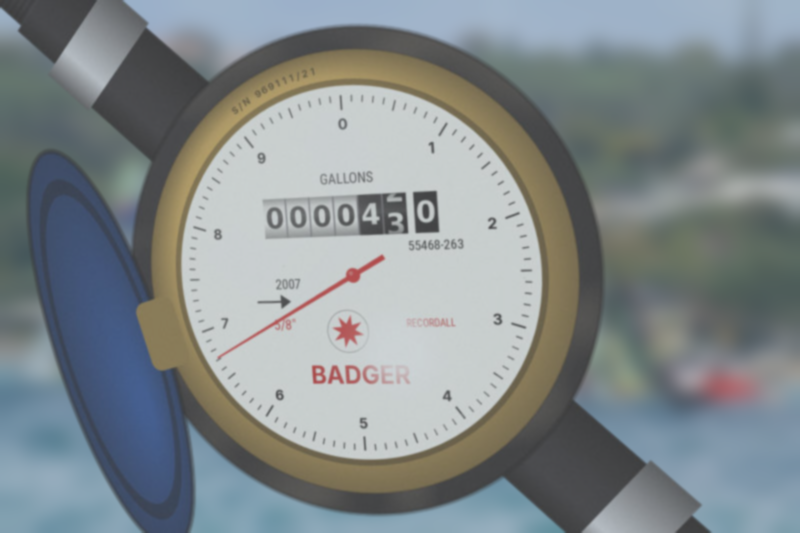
426.7 gal
